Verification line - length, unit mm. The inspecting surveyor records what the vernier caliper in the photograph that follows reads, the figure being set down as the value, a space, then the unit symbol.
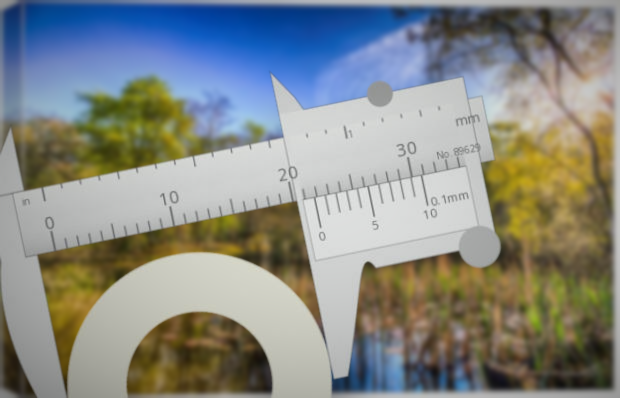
21.8 mm
